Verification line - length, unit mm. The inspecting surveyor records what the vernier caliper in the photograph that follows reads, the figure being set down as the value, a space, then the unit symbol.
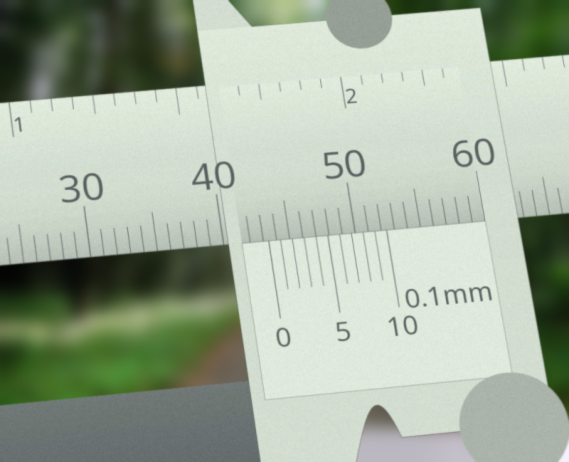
43.4 mm
